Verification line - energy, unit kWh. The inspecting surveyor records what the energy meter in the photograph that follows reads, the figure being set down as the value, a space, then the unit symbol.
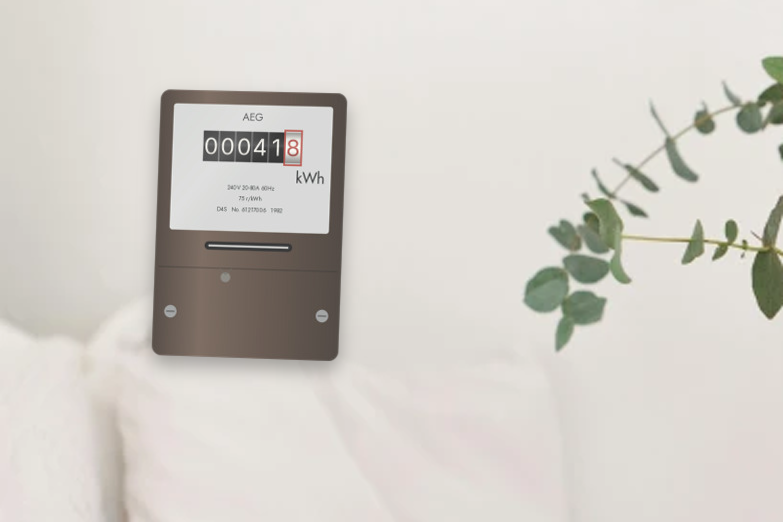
41.8 kWh
